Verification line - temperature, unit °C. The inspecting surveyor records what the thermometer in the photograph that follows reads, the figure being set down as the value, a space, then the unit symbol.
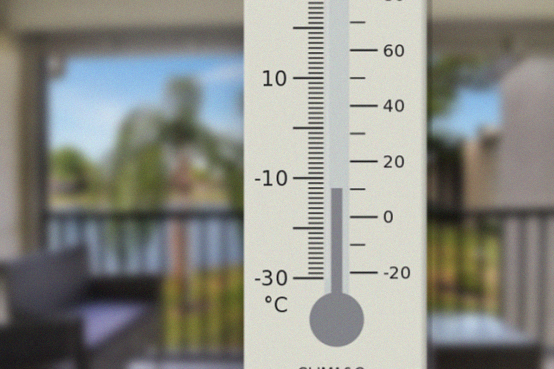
-12 °C
